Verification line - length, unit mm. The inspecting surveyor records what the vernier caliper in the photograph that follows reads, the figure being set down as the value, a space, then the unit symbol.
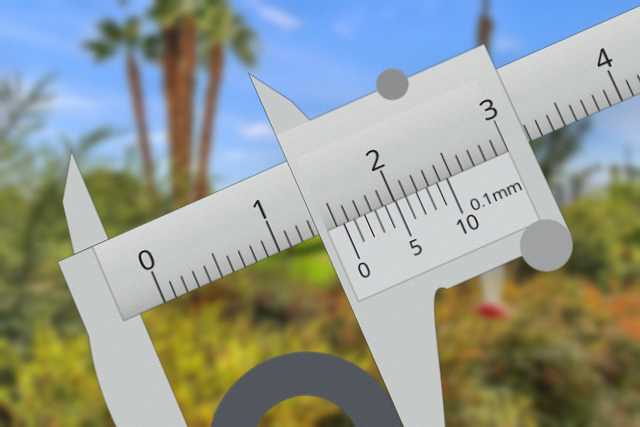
15.6 mm
